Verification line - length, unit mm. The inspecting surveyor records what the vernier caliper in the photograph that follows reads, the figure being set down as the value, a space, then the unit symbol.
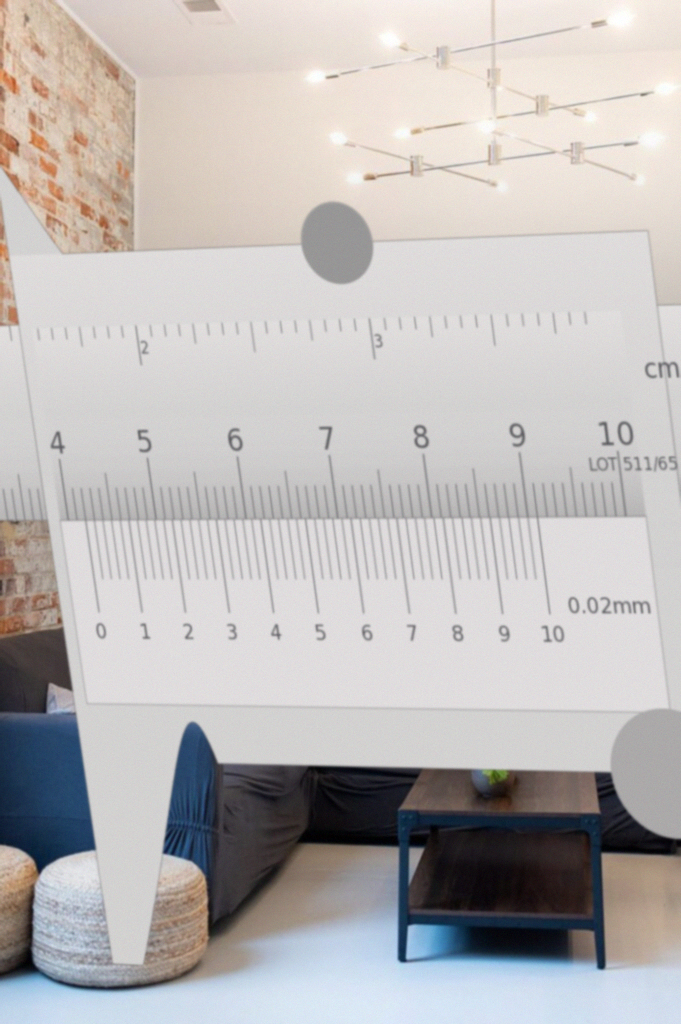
42.0 mm
